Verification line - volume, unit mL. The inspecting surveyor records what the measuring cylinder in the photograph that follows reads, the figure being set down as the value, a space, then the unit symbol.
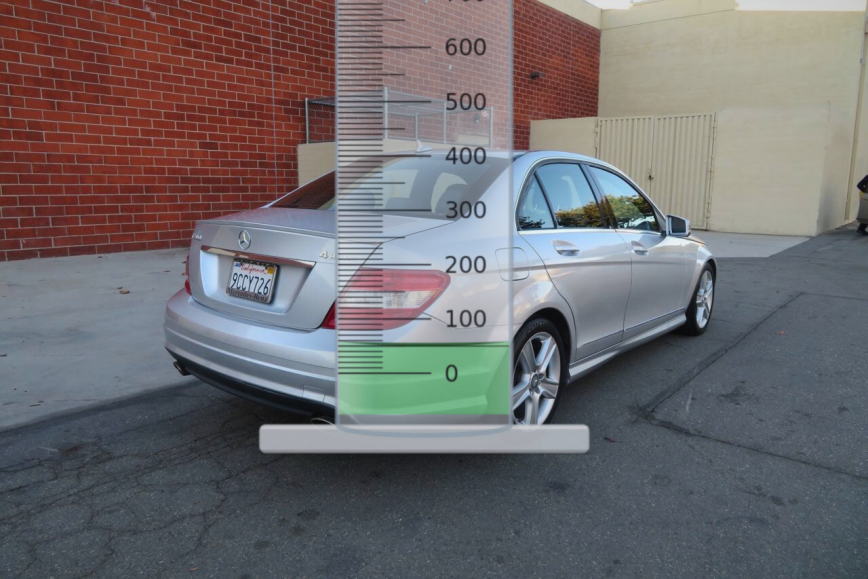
50 mL
